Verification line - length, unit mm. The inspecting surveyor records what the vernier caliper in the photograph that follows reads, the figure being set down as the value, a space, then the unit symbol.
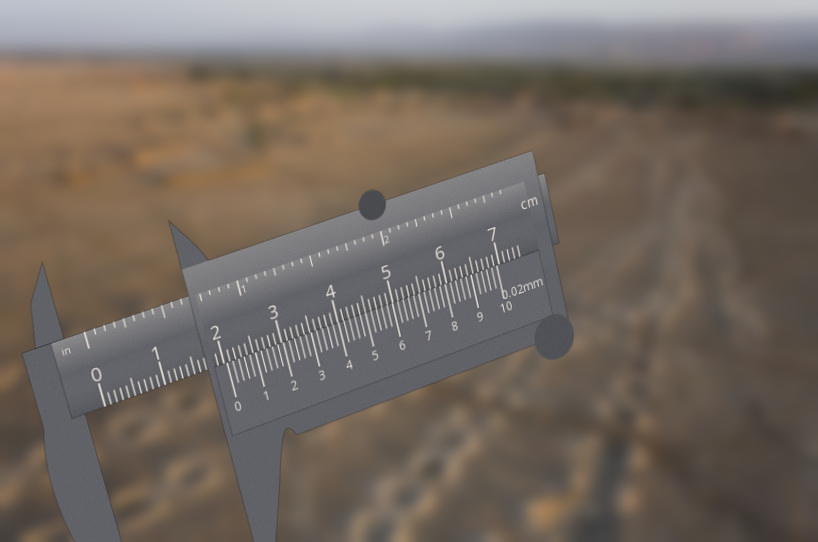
20.5 mm
